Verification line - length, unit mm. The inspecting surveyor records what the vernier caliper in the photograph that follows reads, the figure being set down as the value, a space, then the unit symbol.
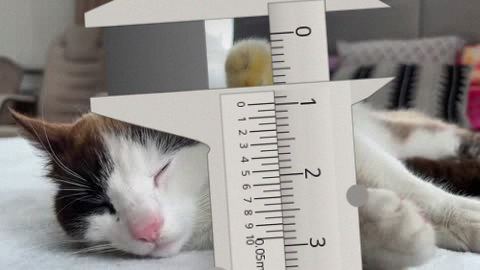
9.8 mm
